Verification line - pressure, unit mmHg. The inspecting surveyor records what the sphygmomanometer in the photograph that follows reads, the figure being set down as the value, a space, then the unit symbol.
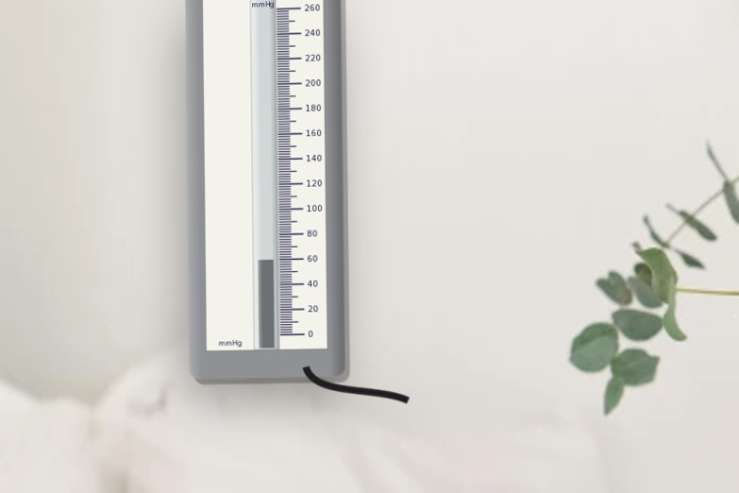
60 mmHg
